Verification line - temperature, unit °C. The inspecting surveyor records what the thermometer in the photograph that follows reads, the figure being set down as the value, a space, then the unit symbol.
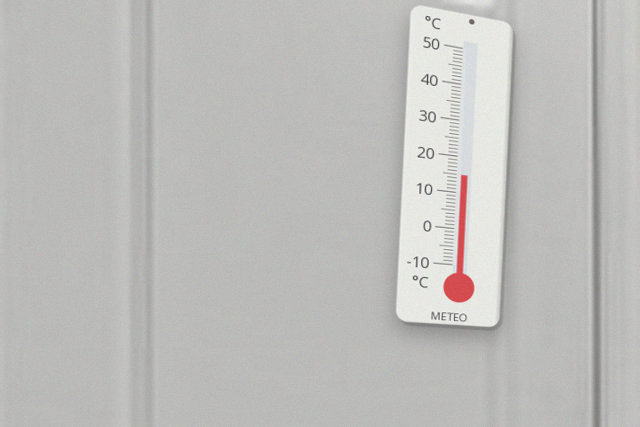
15 °C
